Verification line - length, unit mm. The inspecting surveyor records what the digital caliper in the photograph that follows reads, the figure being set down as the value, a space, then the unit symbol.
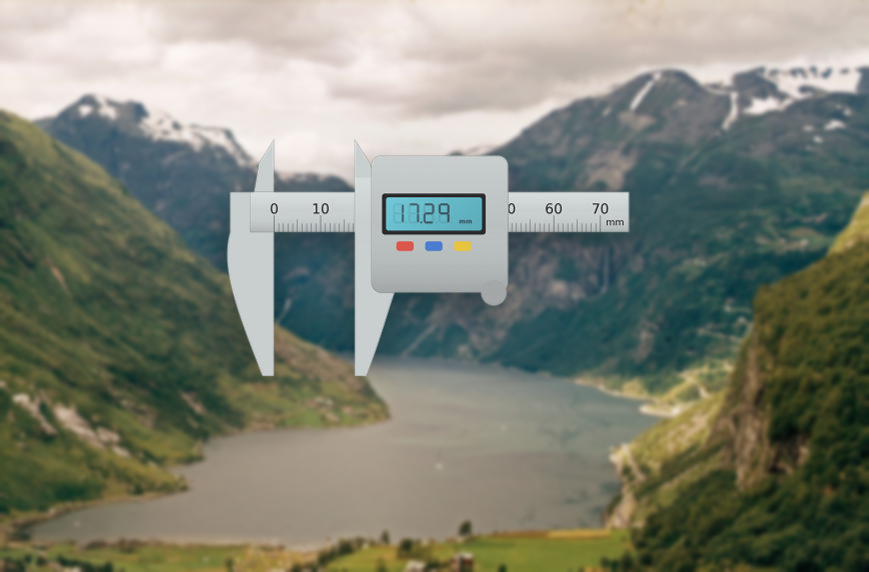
17.29 mm
